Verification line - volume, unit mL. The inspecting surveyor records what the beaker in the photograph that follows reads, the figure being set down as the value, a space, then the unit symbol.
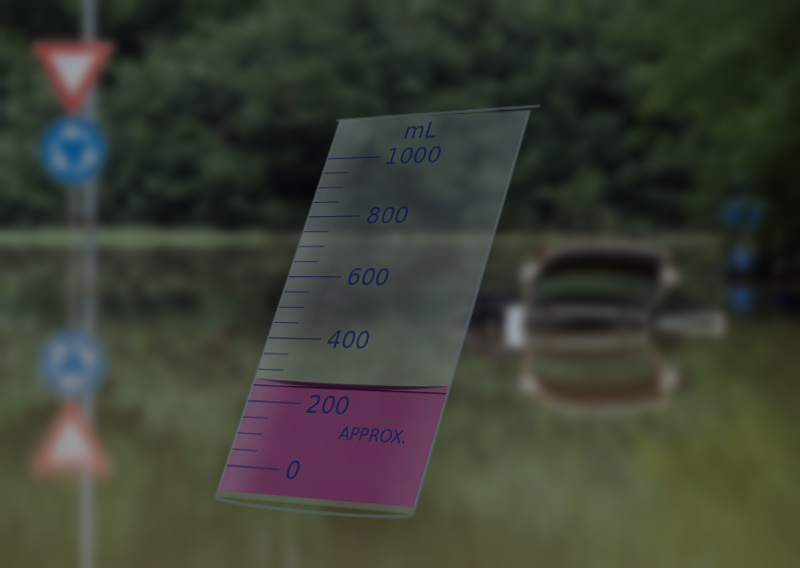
250 mL
